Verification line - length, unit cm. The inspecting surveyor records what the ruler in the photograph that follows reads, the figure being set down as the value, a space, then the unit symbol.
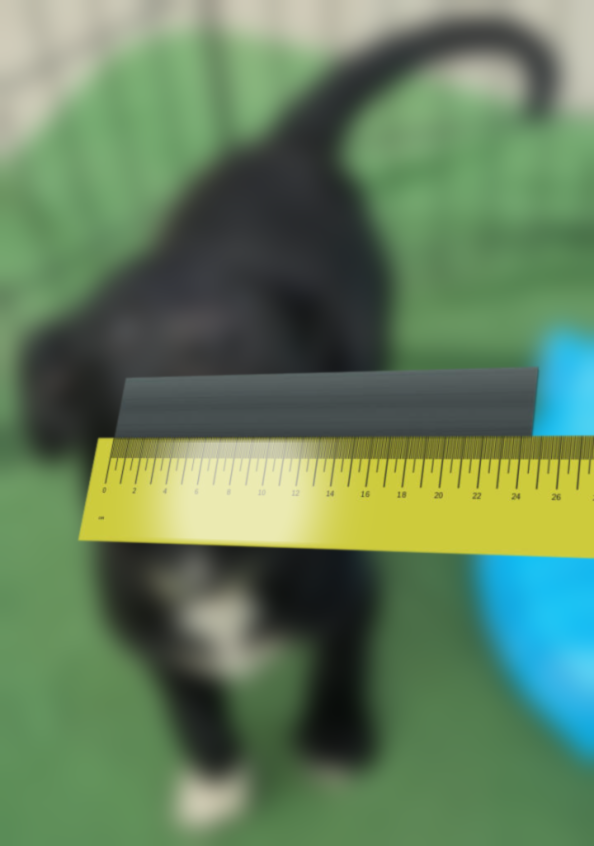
24.5 cm
